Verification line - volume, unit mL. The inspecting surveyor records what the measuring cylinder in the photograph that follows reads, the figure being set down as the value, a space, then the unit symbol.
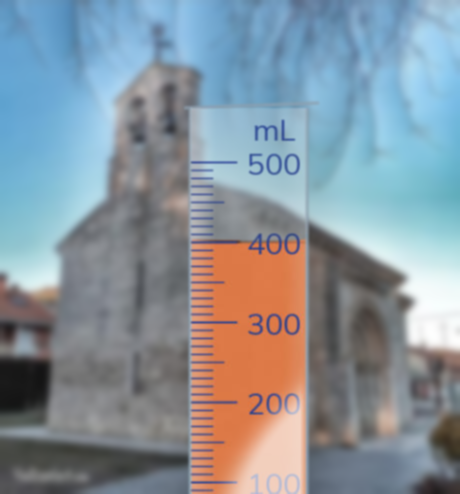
400 mL
